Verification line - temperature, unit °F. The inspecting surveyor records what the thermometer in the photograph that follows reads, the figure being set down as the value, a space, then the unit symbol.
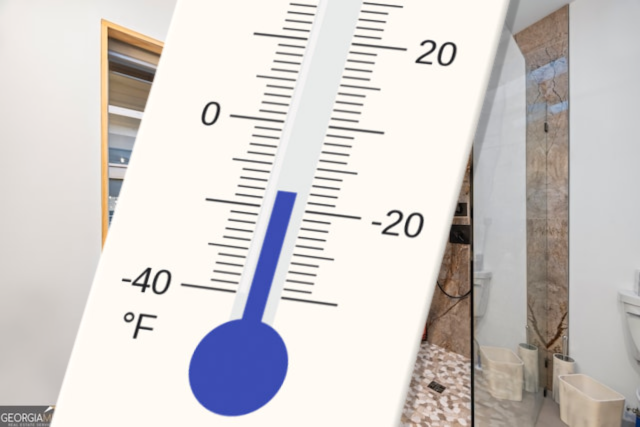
-16 °F
